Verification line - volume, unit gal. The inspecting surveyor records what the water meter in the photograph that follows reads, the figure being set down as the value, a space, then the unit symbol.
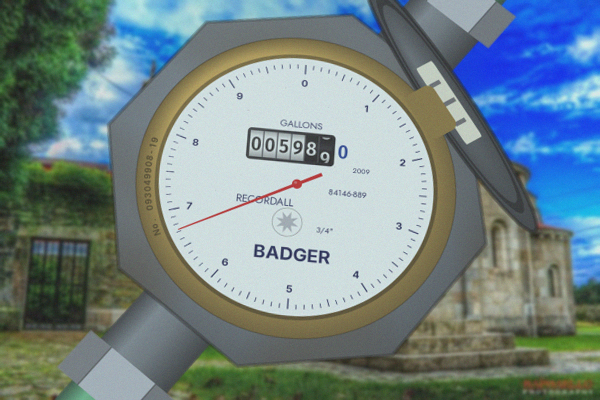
59886.7 gal
